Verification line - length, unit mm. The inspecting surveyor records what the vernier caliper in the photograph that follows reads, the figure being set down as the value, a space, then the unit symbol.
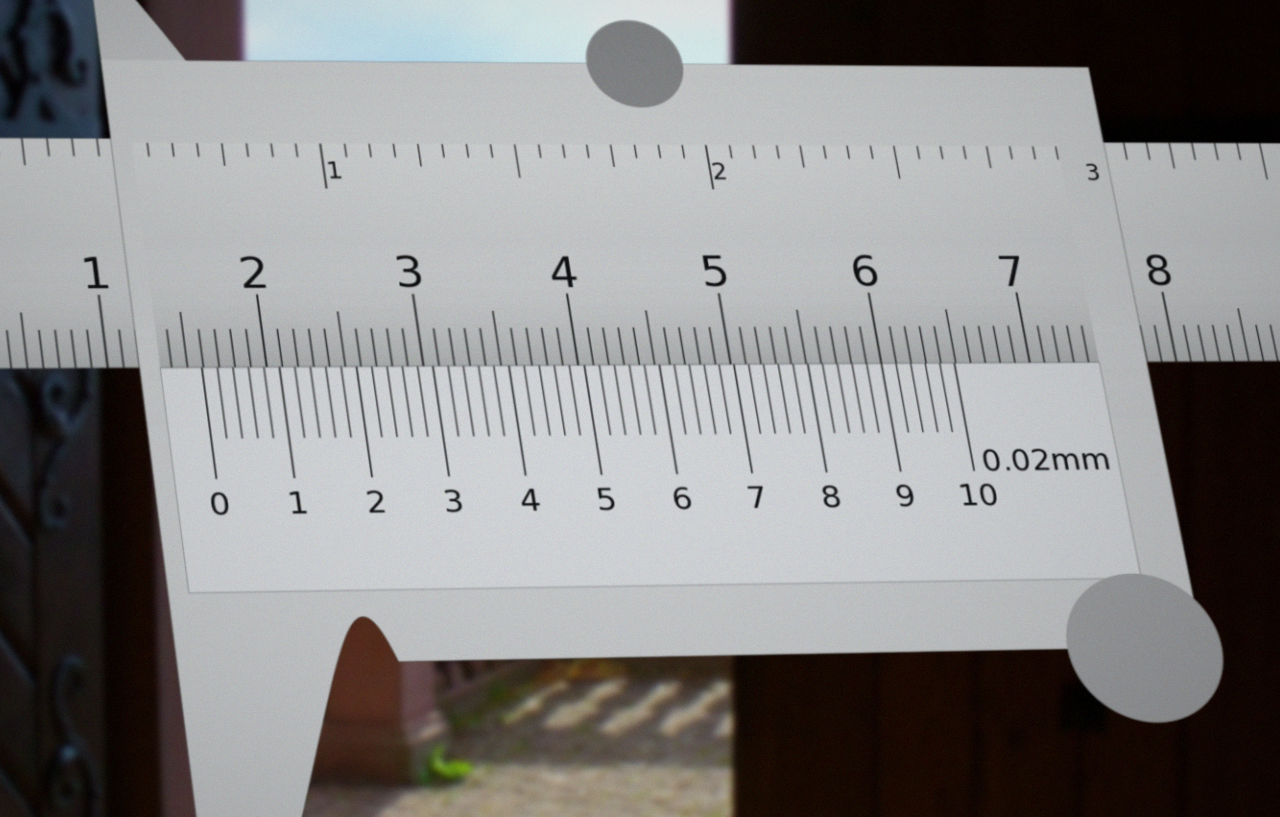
15.9 mm
